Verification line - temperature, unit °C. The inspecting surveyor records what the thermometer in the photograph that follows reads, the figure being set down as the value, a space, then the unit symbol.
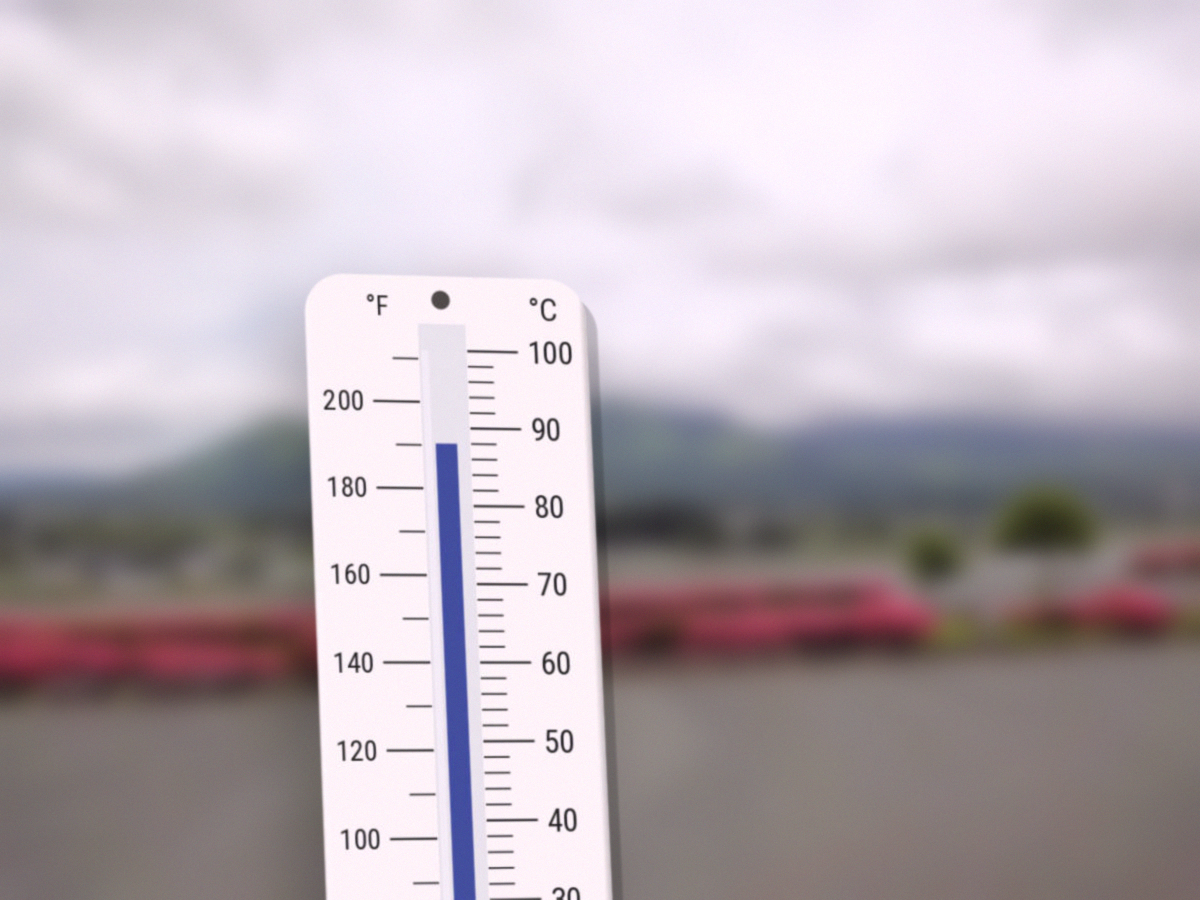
88 °C
